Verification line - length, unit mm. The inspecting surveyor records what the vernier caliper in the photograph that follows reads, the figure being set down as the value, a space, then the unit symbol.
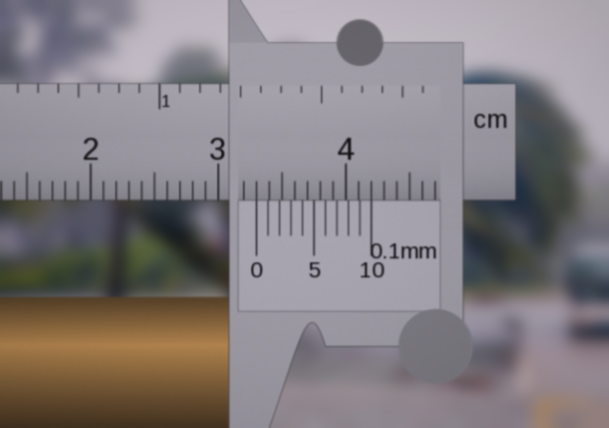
33.0 mm
